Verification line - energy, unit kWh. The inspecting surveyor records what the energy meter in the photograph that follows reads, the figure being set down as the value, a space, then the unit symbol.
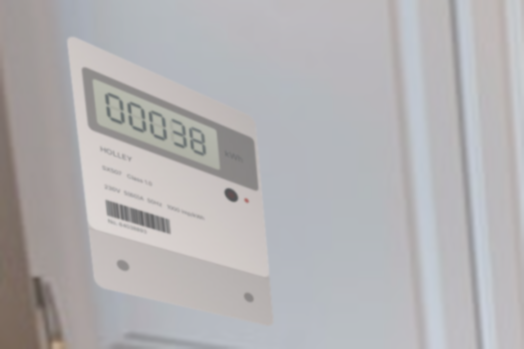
38 kWh
